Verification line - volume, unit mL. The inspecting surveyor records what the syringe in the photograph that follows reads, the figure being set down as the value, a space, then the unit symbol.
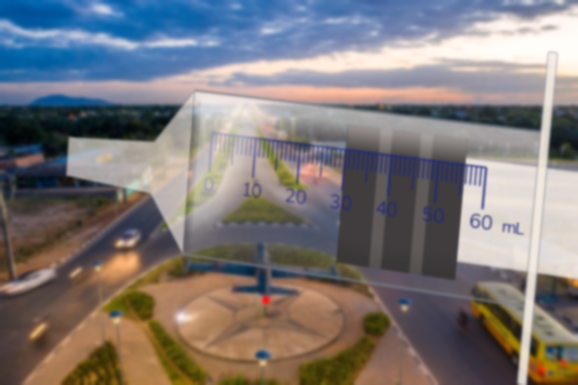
30 mL
